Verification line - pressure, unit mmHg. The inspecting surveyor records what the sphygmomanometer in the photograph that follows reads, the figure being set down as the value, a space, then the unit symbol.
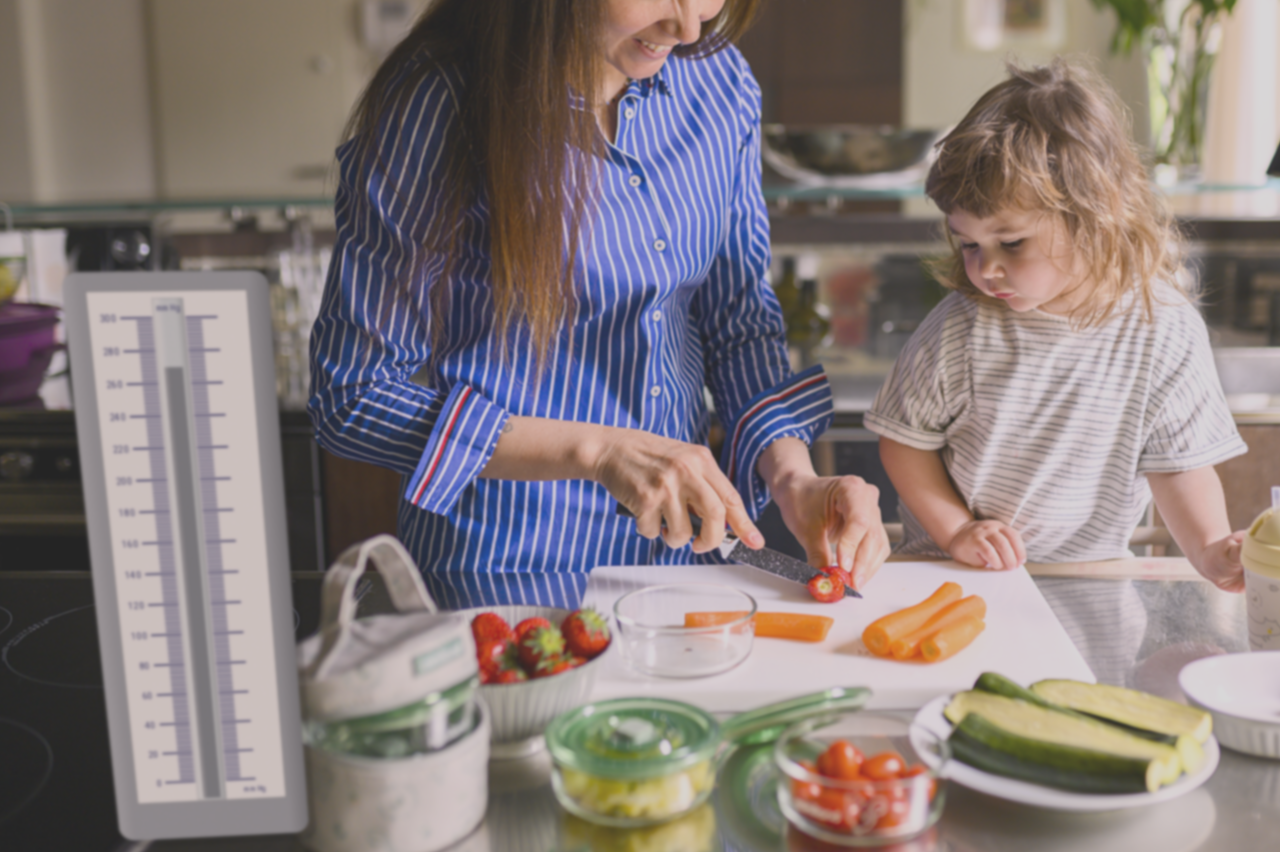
270 mmHg
